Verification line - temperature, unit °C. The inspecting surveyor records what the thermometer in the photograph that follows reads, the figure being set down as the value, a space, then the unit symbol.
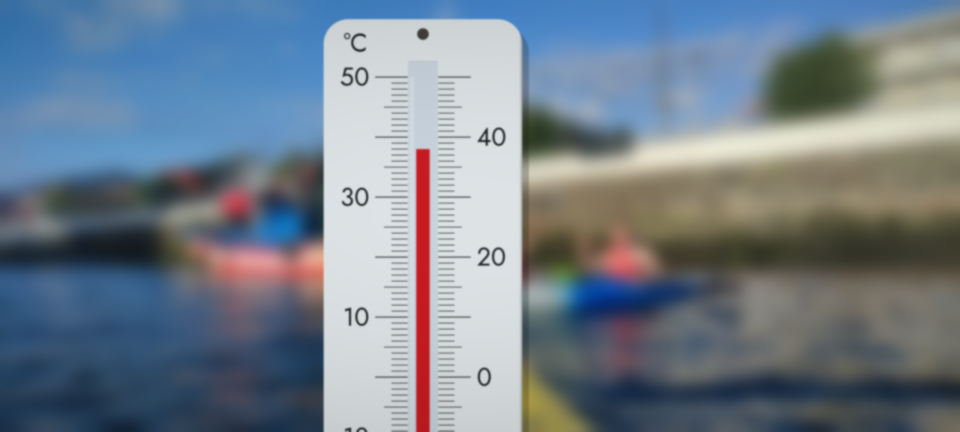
38 °C
